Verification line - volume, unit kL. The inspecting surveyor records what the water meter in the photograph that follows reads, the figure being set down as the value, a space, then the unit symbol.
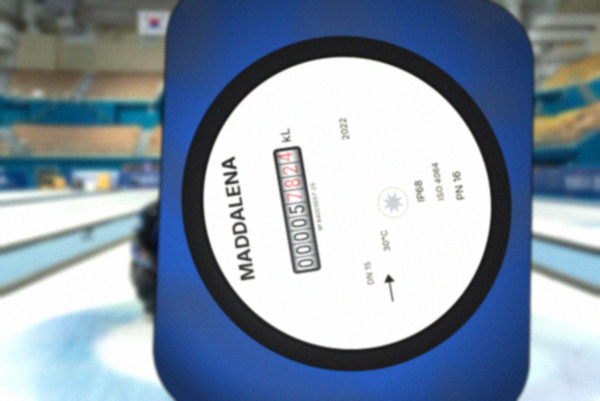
5.7824 kL
